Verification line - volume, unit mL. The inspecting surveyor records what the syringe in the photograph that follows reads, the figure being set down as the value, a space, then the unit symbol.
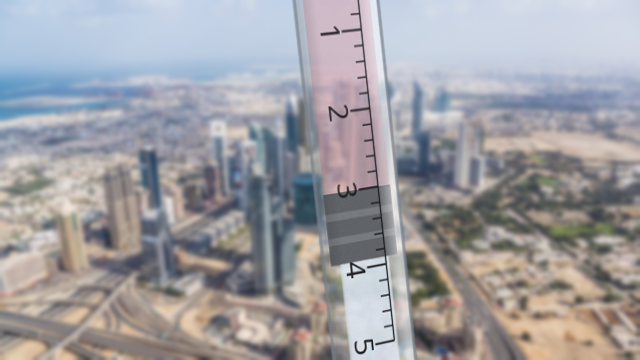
3 mL
